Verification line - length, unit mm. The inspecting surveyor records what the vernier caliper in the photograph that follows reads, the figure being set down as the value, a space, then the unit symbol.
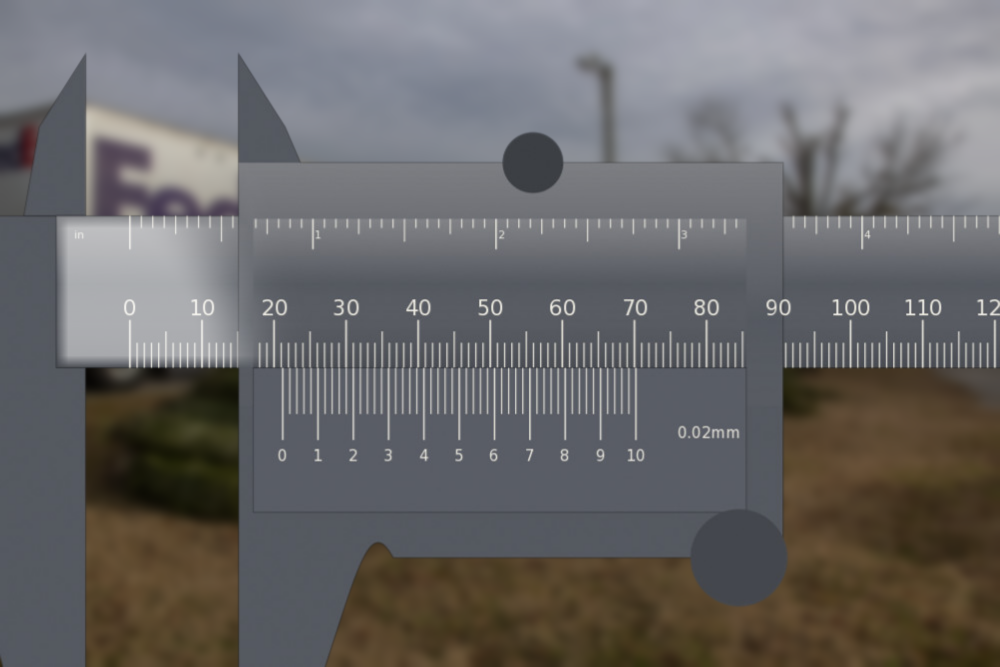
21.2 mm
